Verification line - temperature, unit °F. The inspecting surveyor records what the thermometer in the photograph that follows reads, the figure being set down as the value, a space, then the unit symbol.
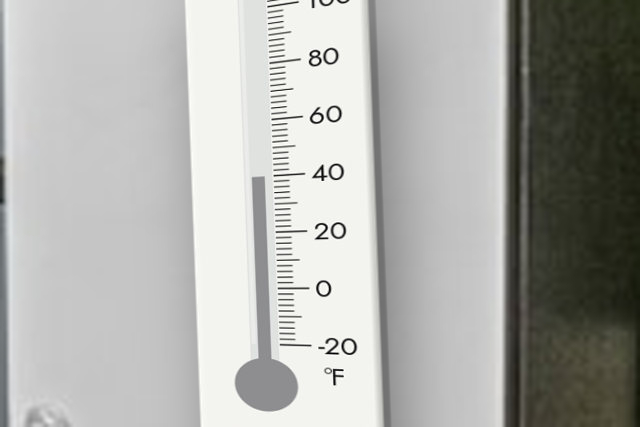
40 °F
